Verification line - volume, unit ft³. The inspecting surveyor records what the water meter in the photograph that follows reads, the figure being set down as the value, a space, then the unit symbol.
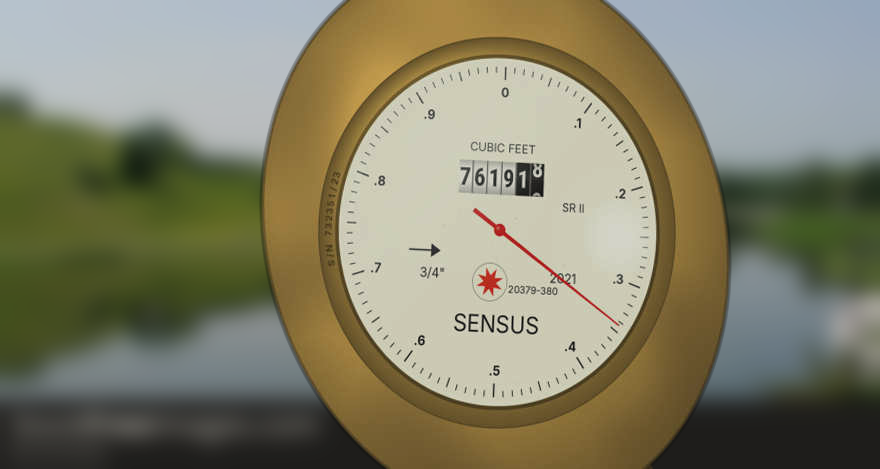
761918.34 ft³
